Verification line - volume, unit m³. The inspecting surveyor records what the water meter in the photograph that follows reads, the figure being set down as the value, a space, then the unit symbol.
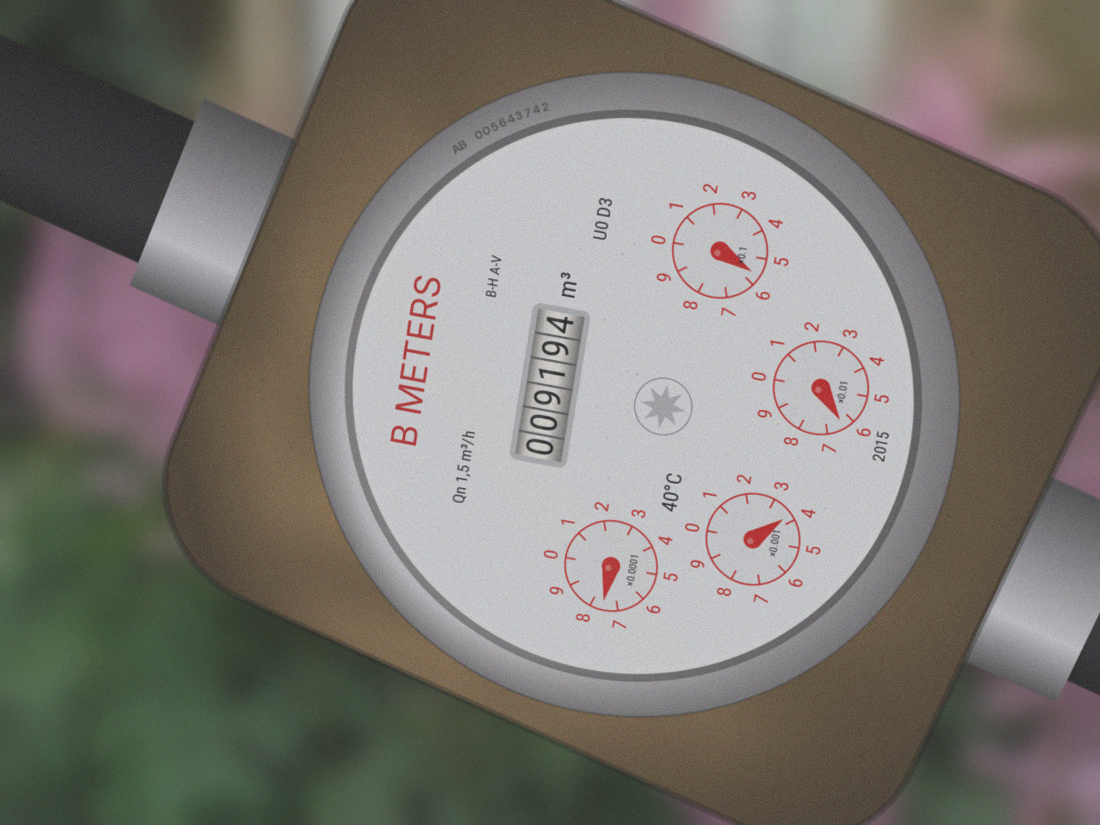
9194.5637 m³
